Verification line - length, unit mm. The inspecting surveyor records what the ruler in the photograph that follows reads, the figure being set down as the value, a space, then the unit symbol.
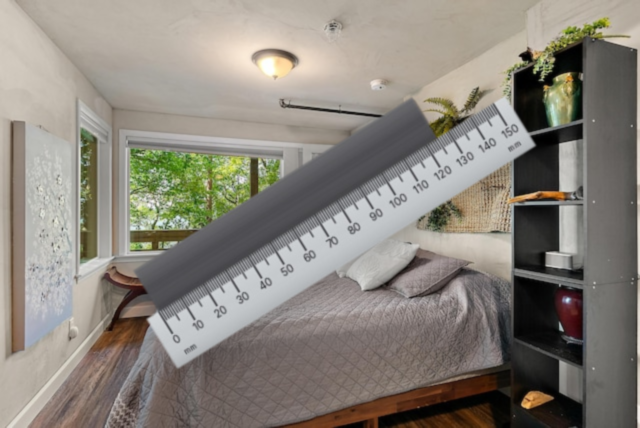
125 mm
